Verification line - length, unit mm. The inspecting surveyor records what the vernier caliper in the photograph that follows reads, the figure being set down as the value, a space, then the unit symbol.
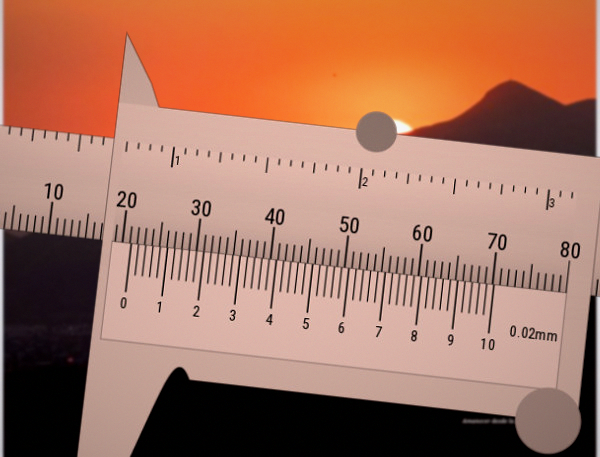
21.2 mm
